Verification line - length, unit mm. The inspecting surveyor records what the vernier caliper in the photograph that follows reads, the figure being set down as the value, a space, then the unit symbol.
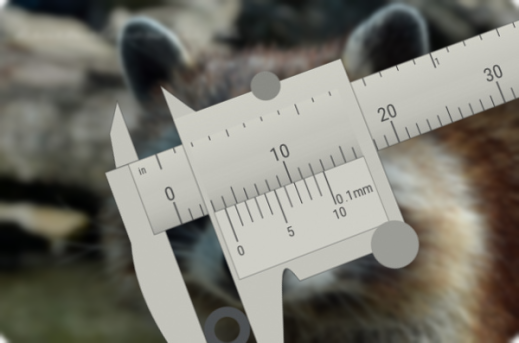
3.9 mm
